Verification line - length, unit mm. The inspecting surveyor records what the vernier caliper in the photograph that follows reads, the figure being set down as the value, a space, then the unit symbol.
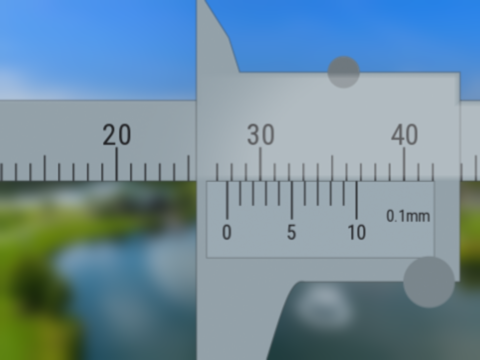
27.7 mm
